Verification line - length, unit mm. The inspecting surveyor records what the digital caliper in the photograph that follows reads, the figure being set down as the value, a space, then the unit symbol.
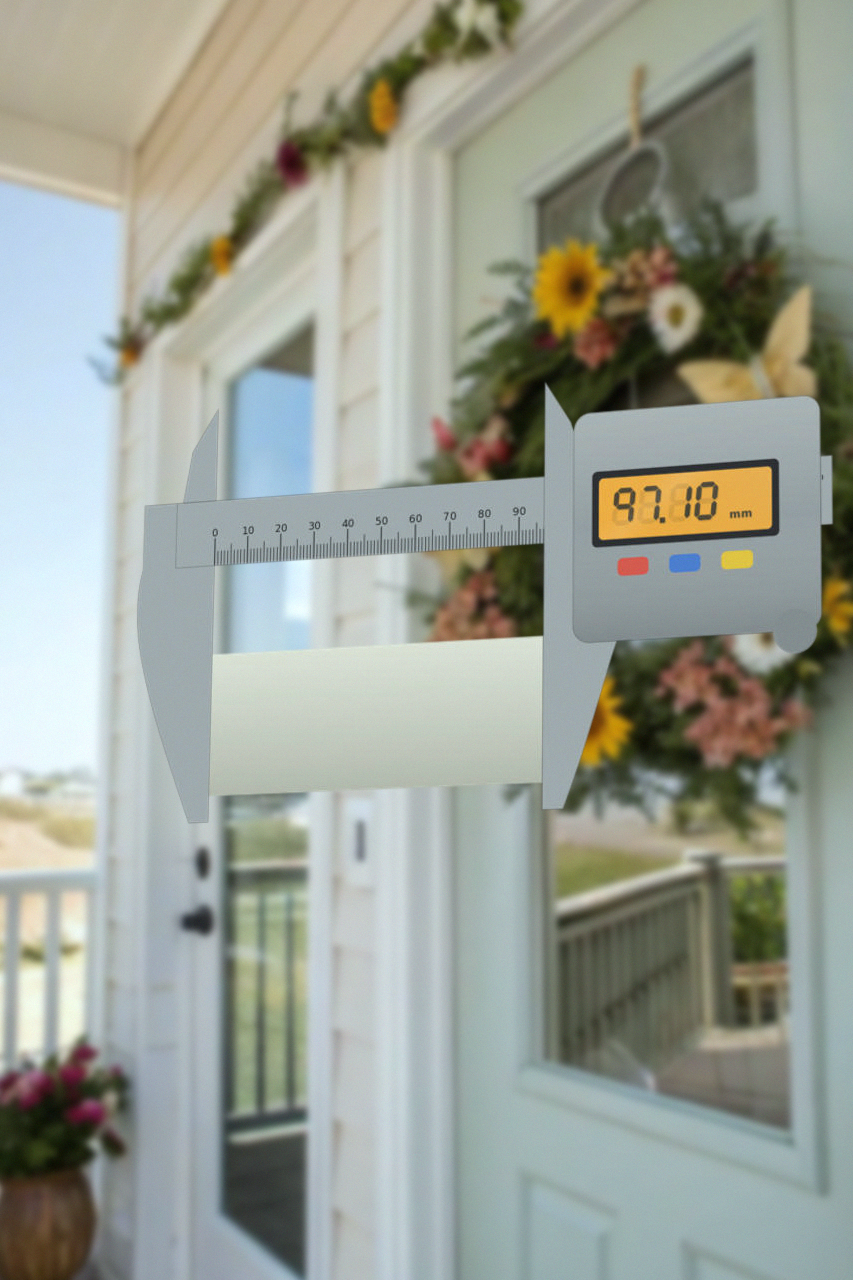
97.10 mm
